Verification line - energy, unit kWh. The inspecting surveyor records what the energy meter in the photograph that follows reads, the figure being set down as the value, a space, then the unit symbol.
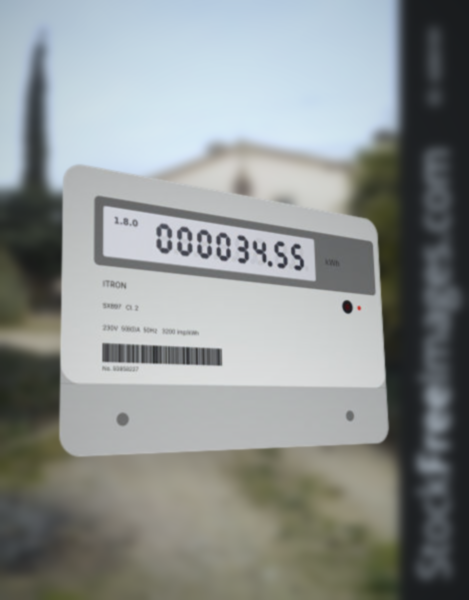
34.55 kWh
